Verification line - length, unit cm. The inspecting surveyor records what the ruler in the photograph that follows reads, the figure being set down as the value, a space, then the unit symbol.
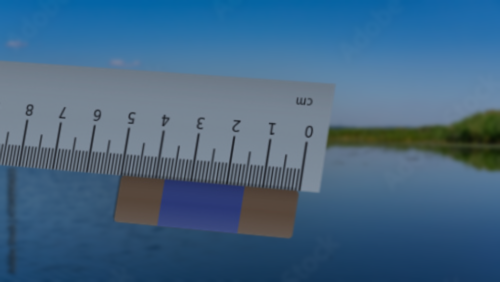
5 cm
